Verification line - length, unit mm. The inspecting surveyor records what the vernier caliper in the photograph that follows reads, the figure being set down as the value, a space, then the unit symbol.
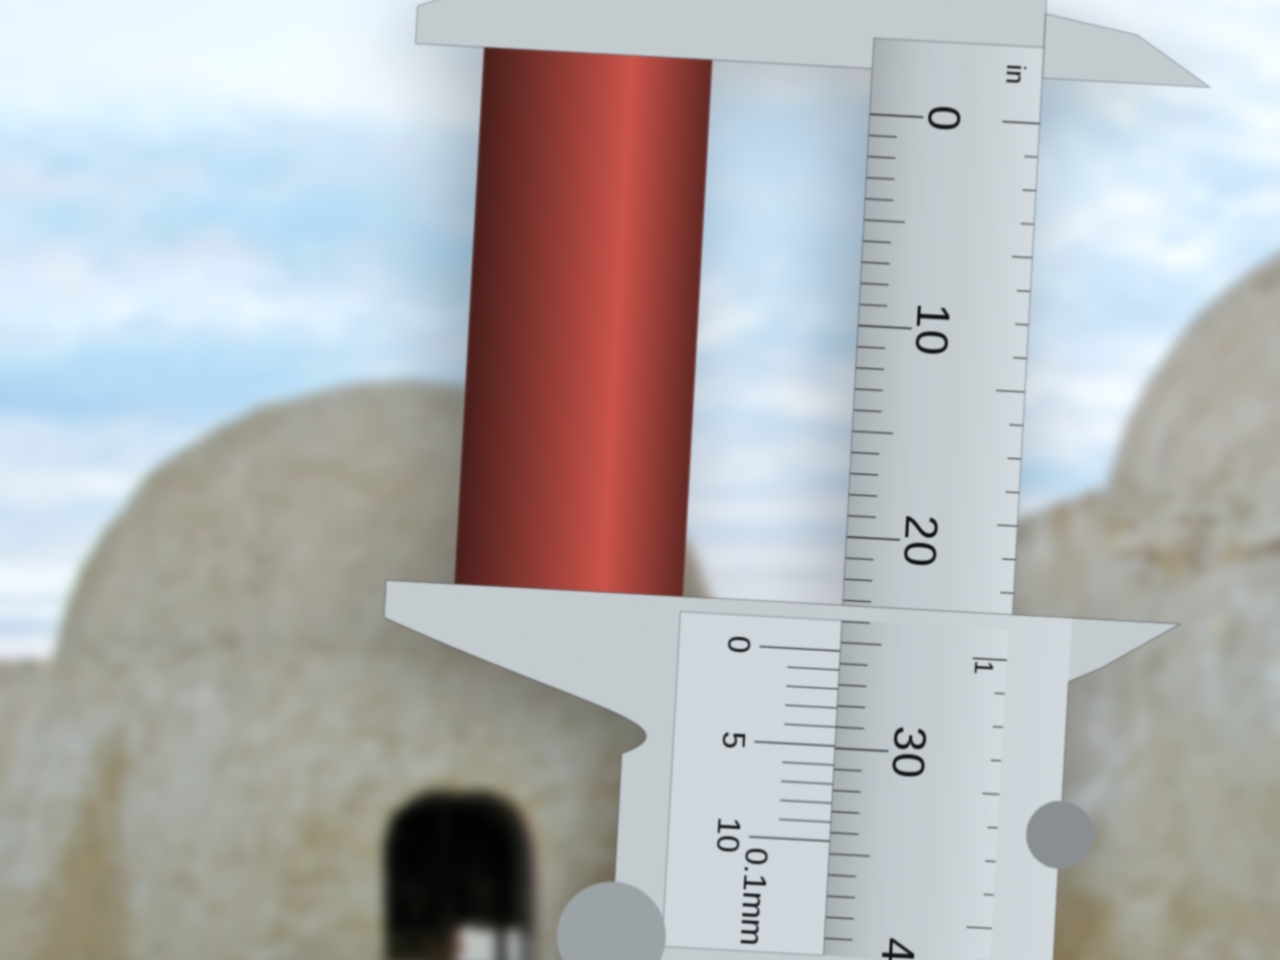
25.4 mm
